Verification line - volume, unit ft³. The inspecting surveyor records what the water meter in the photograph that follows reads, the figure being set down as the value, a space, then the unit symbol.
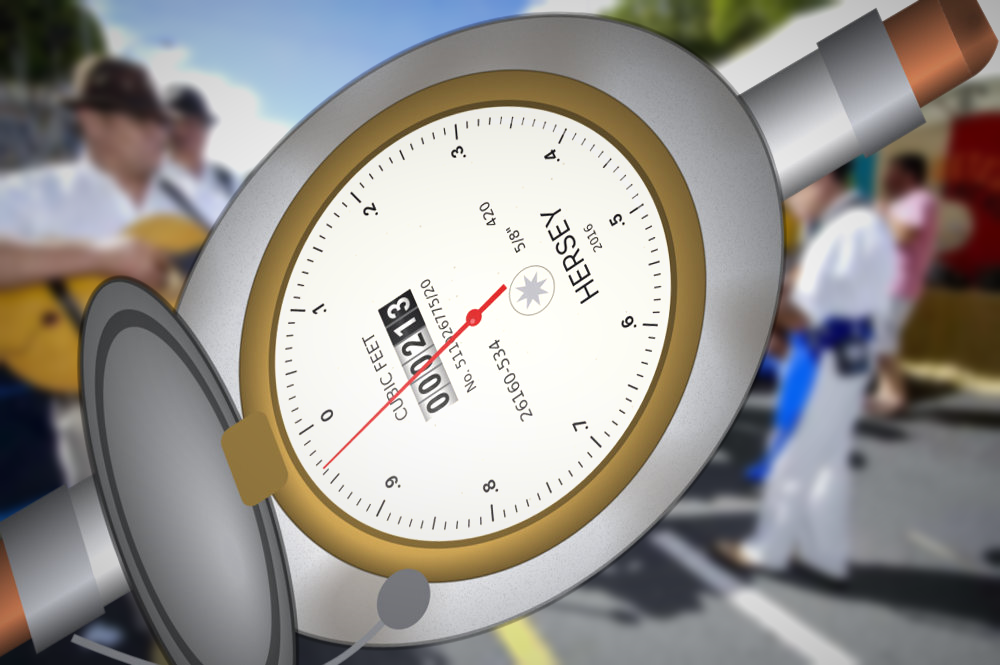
212.96 ft³
